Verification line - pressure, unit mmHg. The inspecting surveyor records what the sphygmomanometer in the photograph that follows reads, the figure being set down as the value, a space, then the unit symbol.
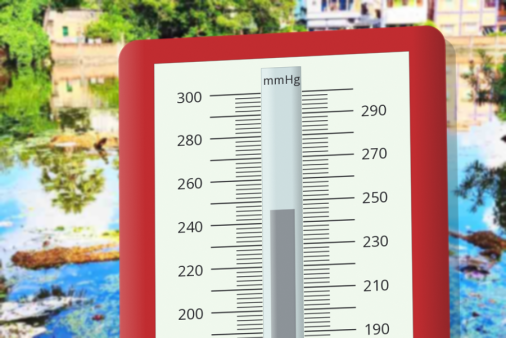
246 mmHg
